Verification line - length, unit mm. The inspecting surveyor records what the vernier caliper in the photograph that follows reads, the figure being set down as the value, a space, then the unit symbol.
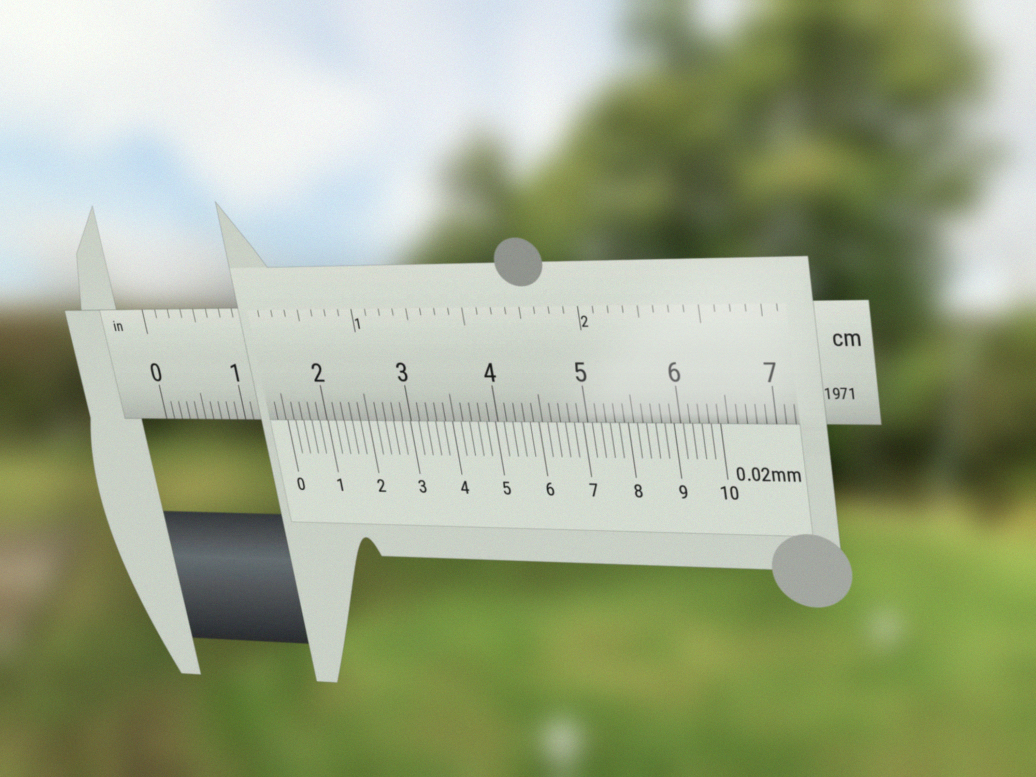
15.2 mm
